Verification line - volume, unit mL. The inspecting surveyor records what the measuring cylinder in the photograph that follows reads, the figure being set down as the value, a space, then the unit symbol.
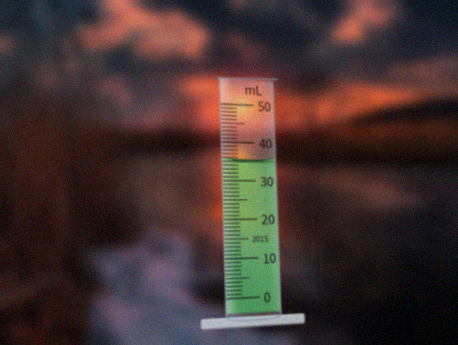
35 mL
